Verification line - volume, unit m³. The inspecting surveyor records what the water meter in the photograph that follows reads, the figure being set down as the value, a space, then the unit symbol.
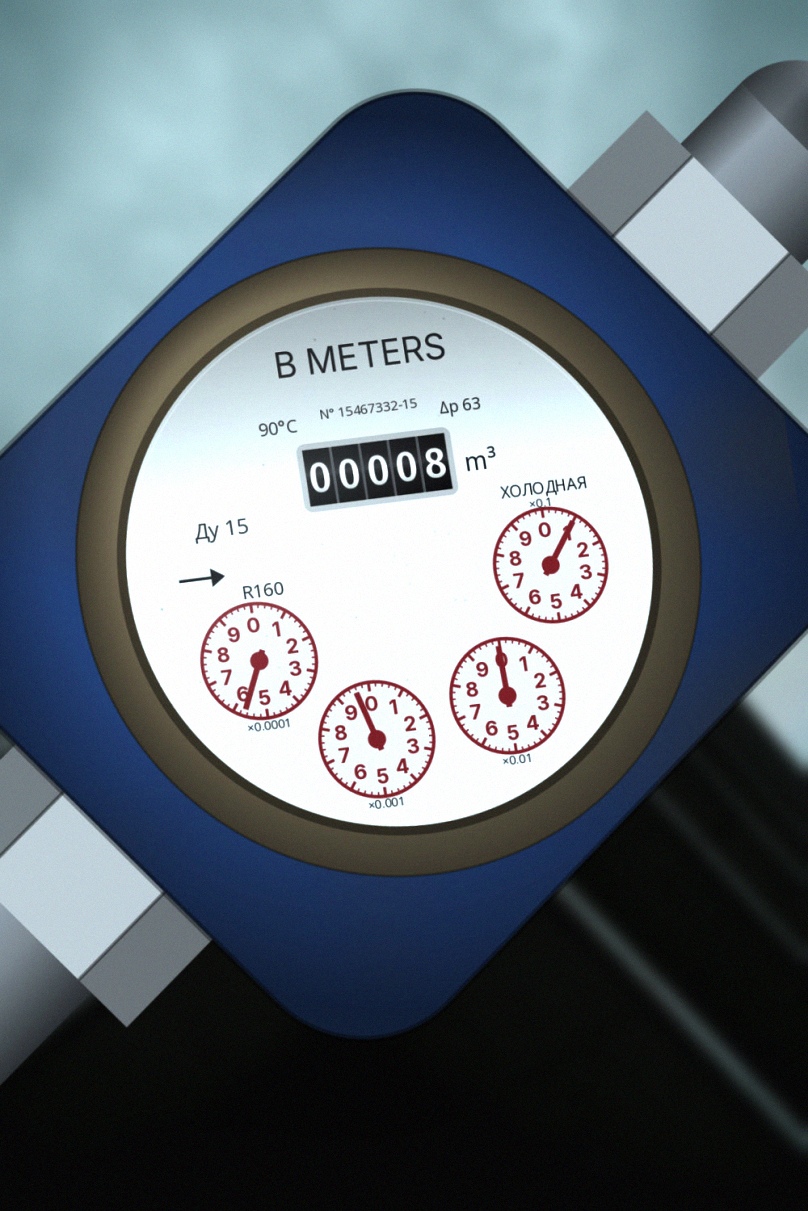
8.0995 m³
